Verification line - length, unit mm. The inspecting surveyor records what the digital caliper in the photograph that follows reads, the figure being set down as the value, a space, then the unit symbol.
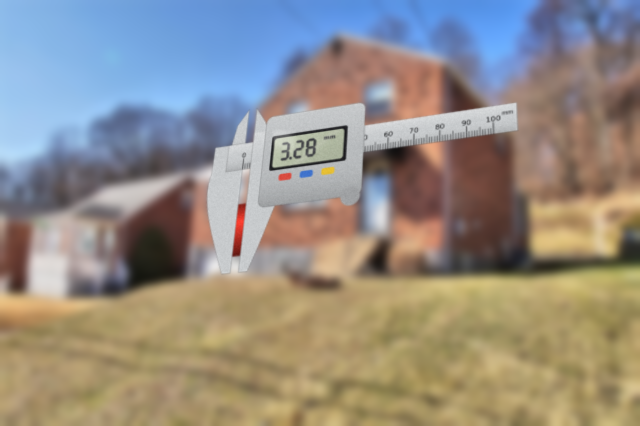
3.28 mm
